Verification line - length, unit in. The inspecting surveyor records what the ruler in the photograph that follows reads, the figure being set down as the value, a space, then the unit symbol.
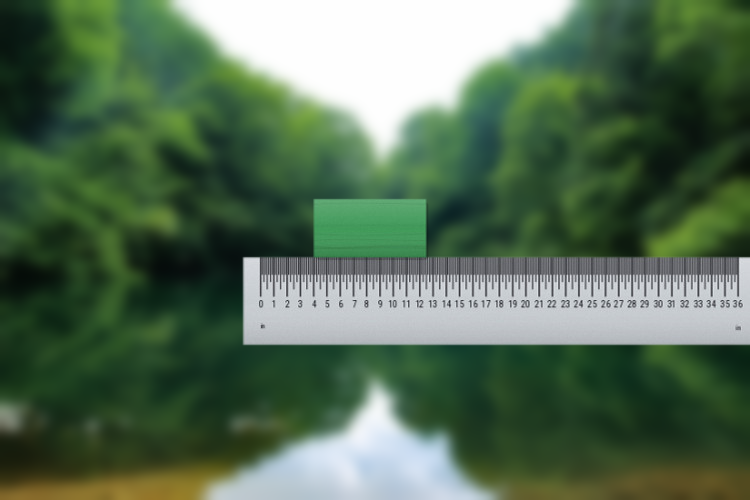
8.5 in
